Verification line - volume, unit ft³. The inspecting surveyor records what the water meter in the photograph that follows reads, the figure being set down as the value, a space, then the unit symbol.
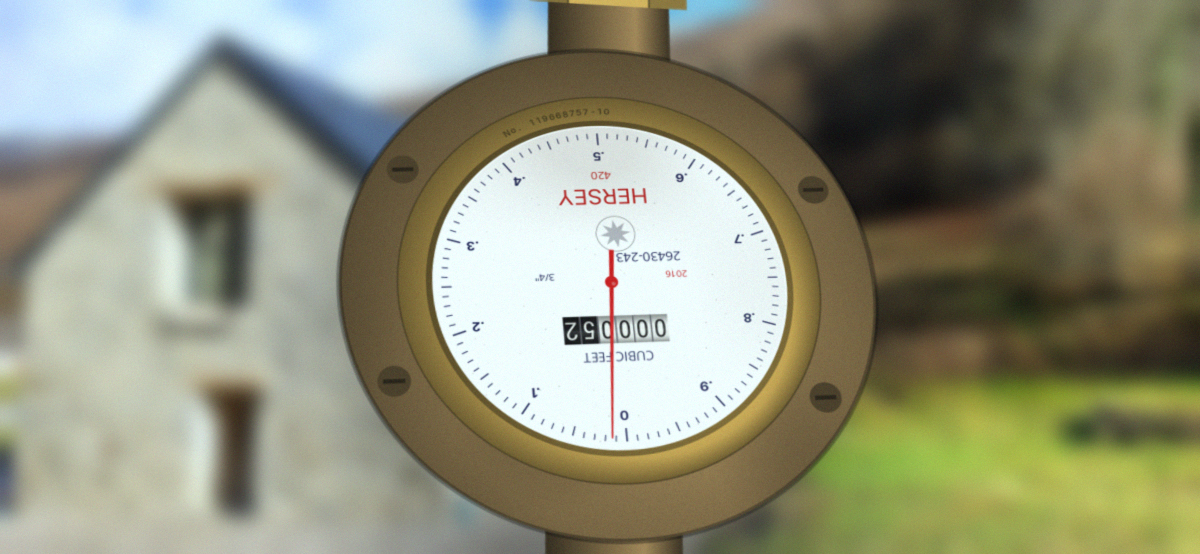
52.01 ft³
